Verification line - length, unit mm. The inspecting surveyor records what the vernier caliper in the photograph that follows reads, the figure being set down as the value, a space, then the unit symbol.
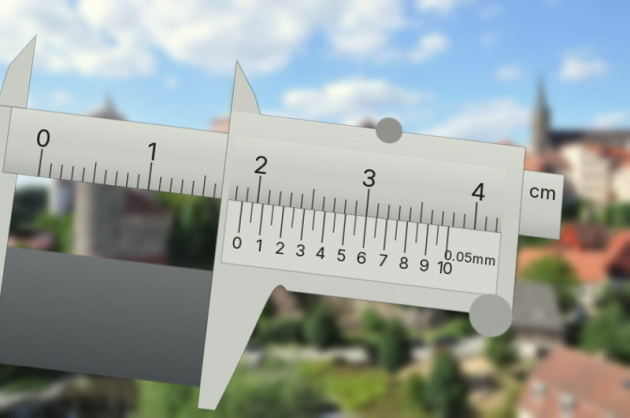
18.6 mm
